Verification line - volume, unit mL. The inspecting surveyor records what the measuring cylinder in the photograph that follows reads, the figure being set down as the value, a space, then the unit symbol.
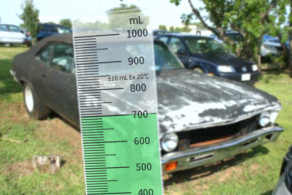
700 mL
